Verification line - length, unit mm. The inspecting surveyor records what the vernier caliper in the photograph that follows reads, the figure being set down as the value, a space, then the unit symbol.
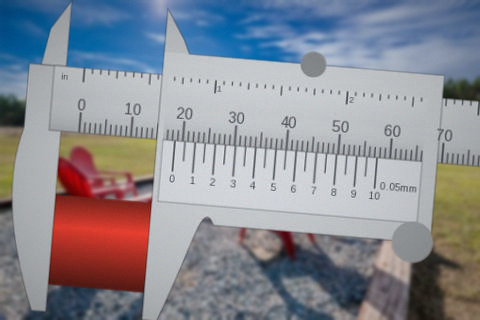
18.5 mm
